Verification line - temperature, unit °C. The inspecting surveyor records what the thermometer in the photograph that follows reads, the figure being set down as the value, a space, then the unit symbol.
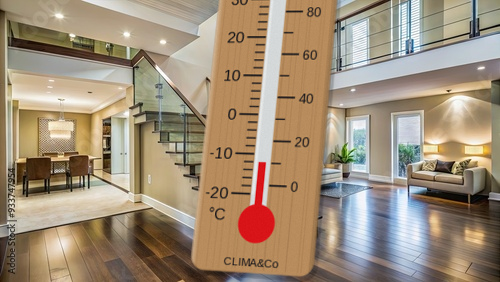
-12 °C
